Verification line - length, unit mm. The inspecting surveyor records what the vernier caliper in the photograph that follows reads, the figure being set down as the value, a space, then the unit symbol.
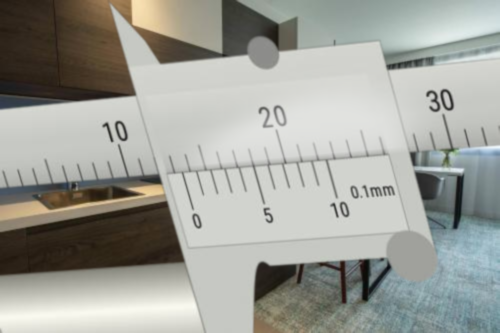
13.5 mm
